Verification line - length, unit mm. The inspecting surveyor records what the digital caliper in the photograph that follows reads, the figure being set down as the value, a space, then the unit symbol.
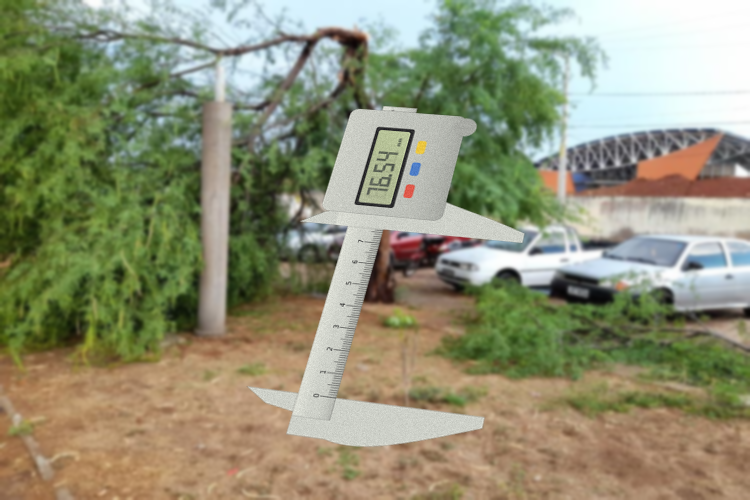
76.54 mm
